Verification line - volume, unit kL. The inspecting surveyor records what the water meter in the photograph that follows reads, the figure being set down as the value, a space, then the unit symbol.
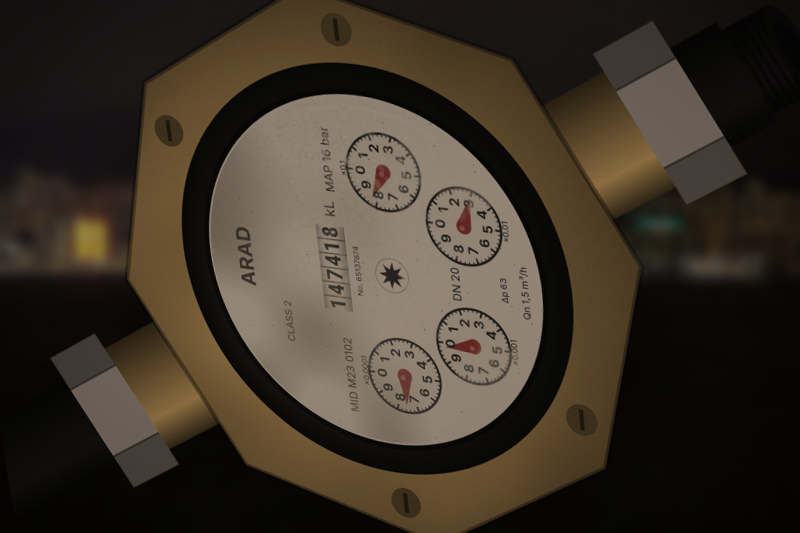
147418.8297 kL
